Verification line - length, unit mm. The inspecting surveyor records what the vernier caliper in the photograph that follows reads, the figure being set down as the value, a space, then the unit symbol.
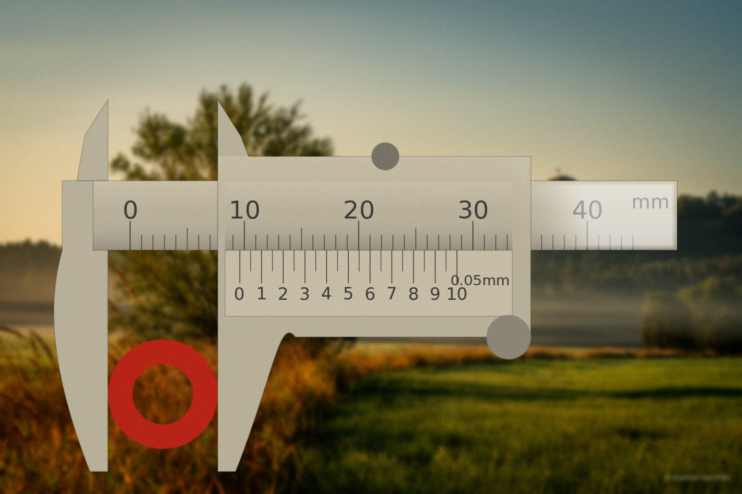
9.6 mm
